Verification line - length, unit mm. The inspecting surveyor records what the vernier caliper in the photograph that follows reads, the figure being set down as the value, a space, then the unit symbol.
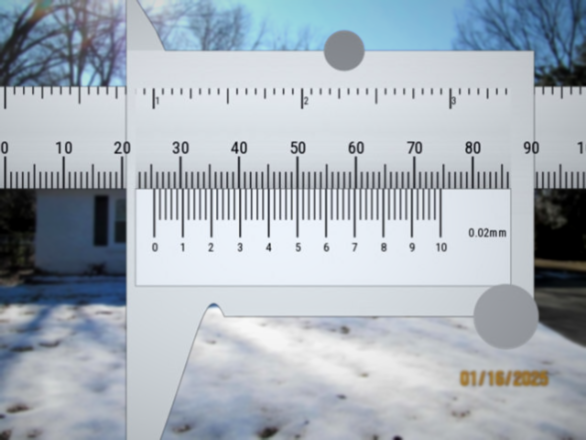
25.5 mm
